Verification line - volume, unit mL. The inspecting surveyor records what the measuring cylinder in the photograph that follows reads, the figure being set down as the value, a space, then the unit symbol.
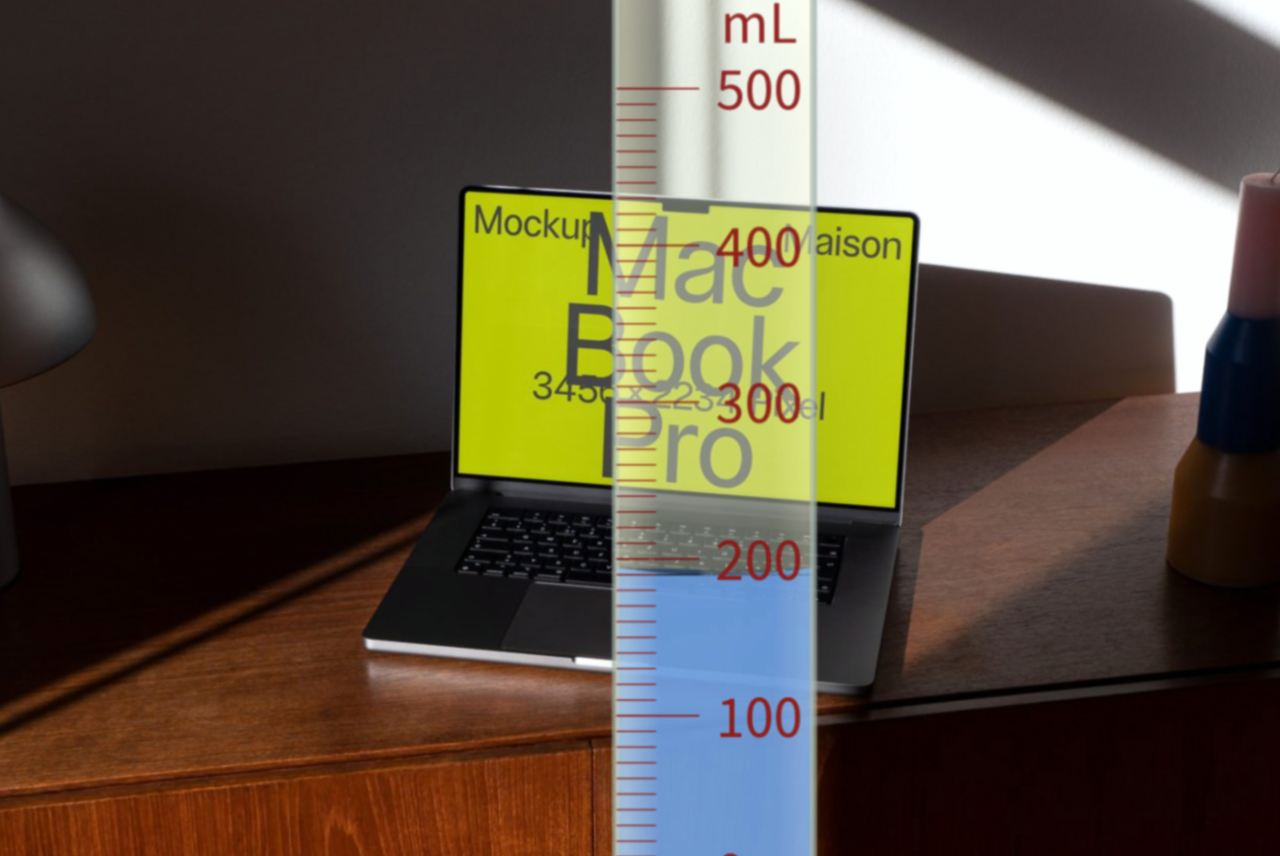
190 mL
